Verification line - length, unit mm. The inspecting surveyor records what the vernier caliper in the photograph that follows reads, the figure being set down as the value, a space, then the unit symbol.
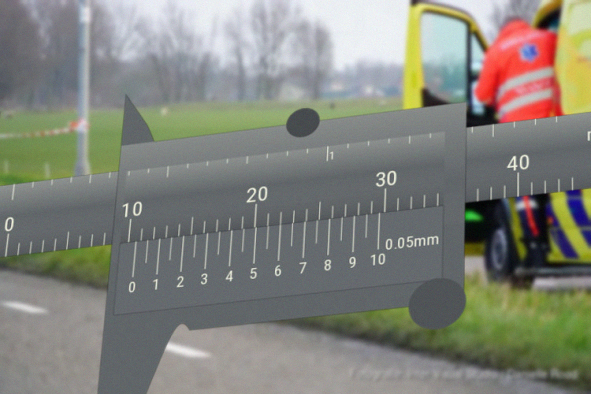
10.6 mm
